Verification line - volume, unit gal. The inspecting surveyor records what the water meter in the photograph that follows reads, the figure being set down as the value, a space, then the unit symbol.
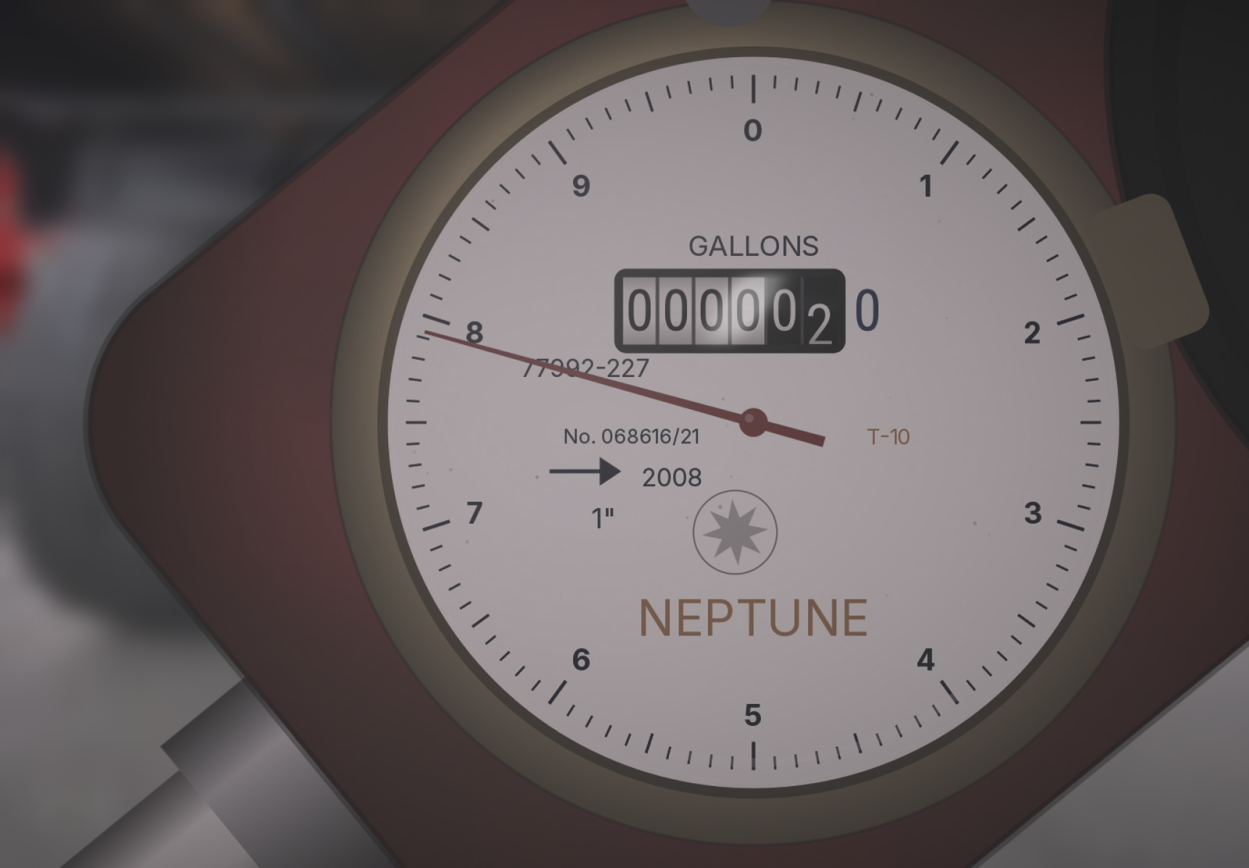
17.9 gal
